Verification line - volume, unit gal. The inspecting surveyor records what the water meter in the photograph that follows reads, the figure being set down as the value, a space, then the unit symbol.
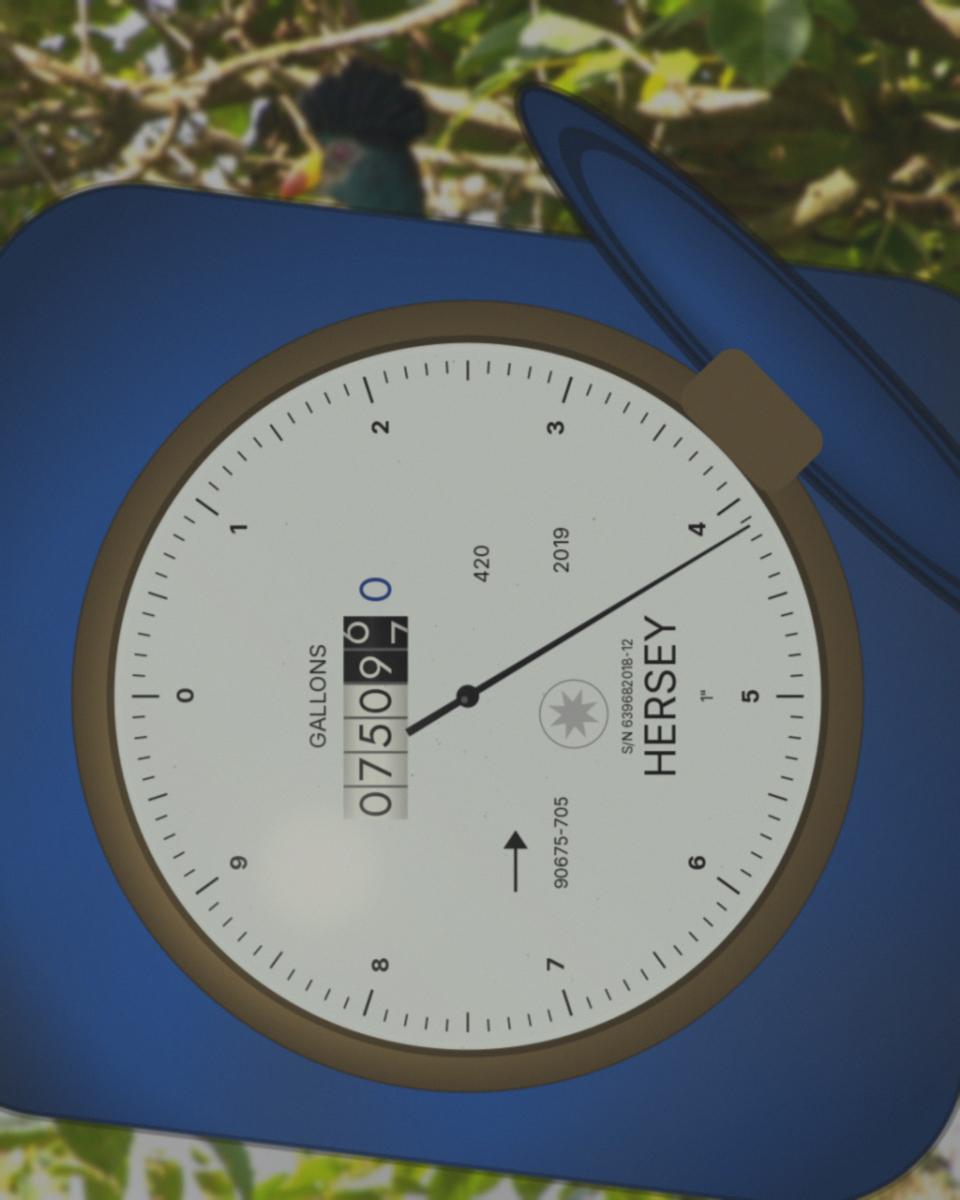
750964.1 gal
